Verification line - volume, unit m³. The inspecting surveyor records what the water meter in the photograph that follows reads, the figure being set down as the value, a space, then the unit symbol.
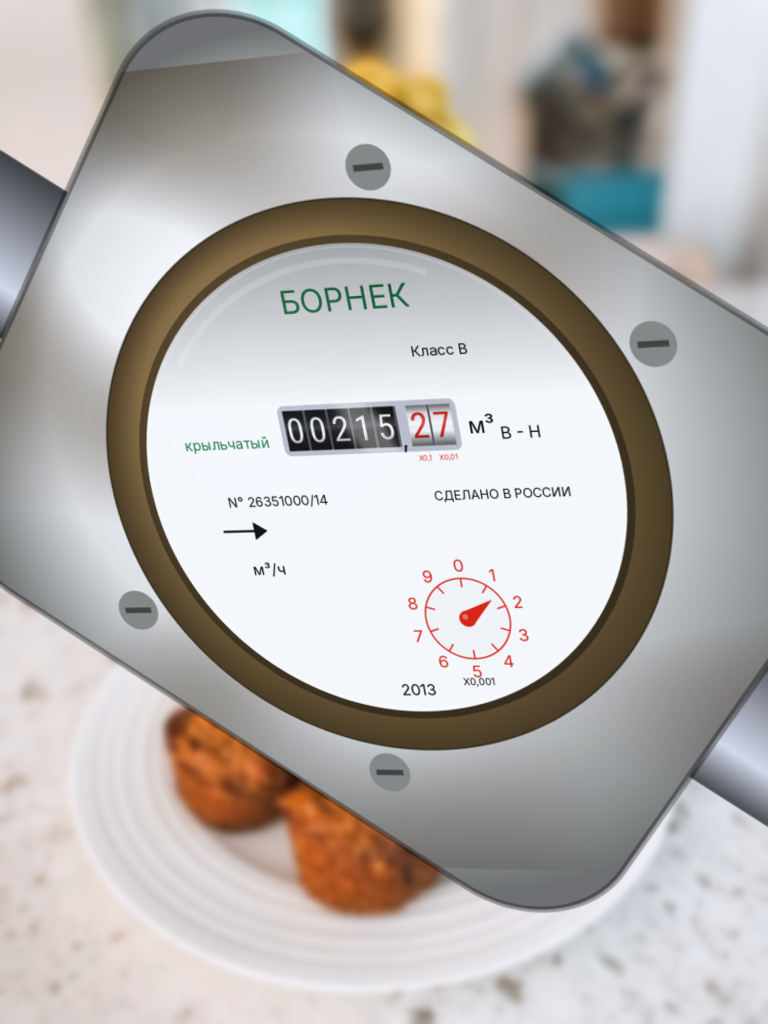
215.271 m³
